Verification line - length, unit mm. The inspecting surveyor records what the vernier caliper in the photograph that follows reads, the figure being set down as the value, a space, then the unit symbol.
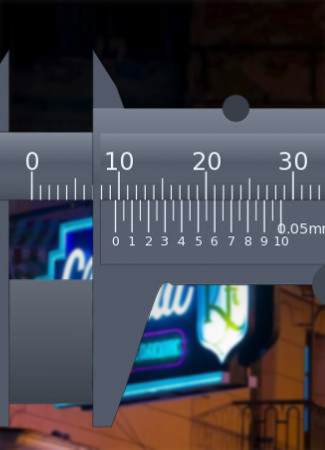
9.6 mm
